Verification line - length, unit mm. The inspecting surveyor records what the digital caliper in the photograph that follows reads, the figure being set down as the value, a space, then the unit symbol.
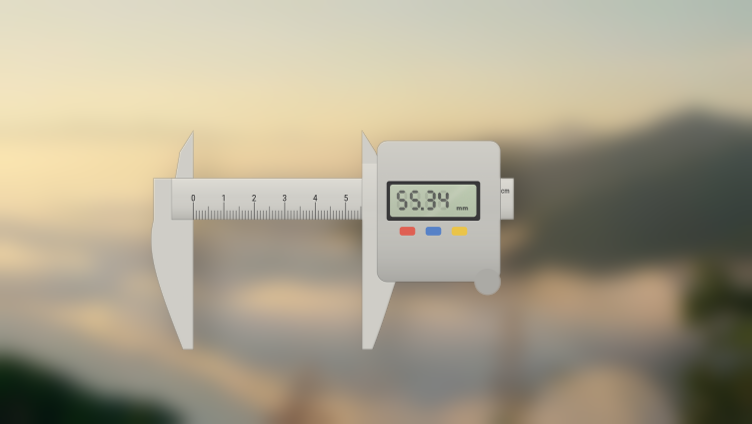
55.34 mm
